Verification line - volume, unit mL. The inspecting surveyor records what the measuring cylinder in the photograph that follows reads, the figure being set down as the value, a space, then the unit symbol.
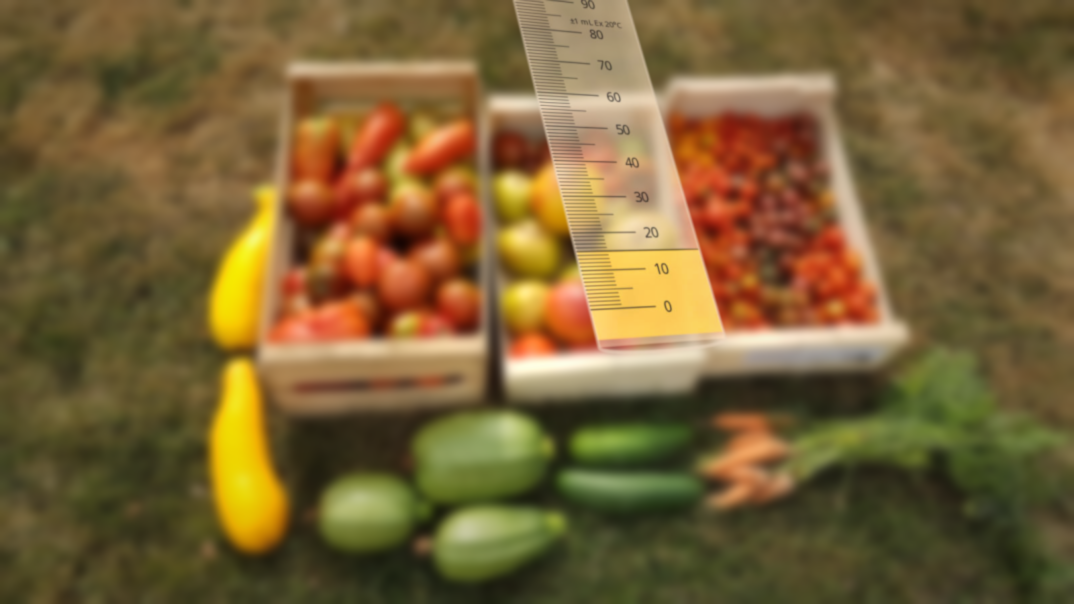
15 mL
